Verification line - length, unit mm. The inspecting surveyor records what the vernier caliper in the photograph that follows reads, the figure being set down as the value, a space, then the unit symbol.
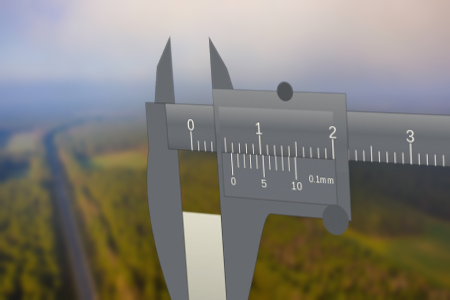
5.8 mm
